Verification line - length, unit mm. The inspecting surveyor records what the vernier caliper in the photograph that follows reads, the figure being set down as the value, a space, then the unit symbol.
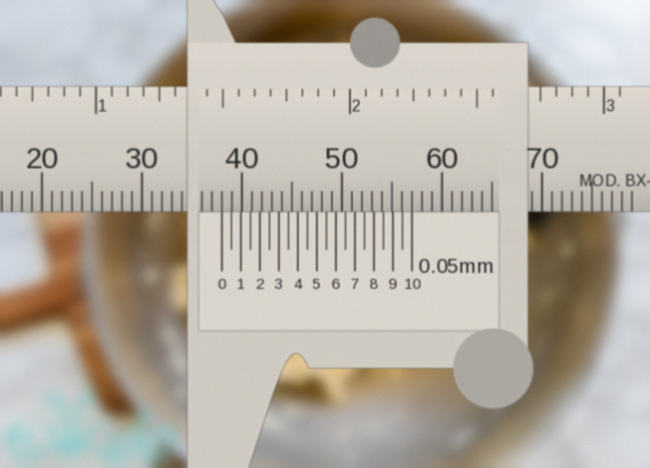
38.0 mm
